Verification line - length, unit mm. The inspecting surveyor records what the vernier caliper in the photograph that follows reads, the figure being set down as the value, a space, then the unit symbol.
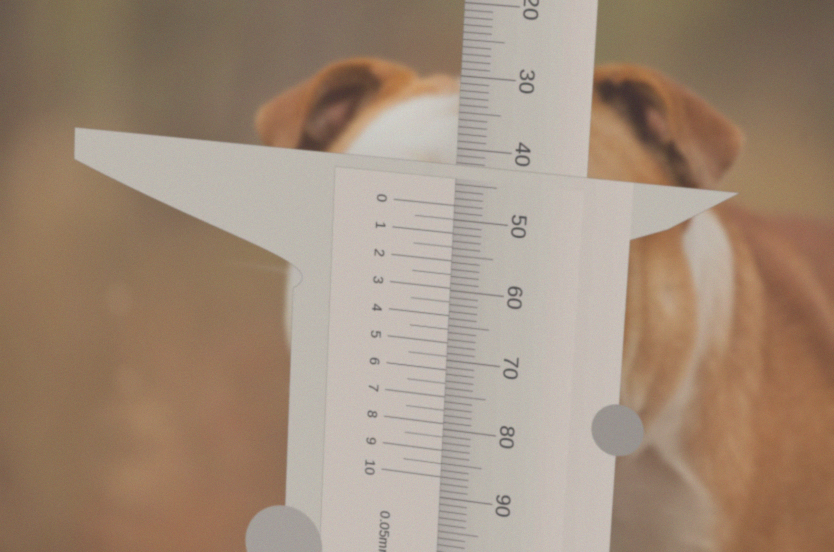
48.0 mm
